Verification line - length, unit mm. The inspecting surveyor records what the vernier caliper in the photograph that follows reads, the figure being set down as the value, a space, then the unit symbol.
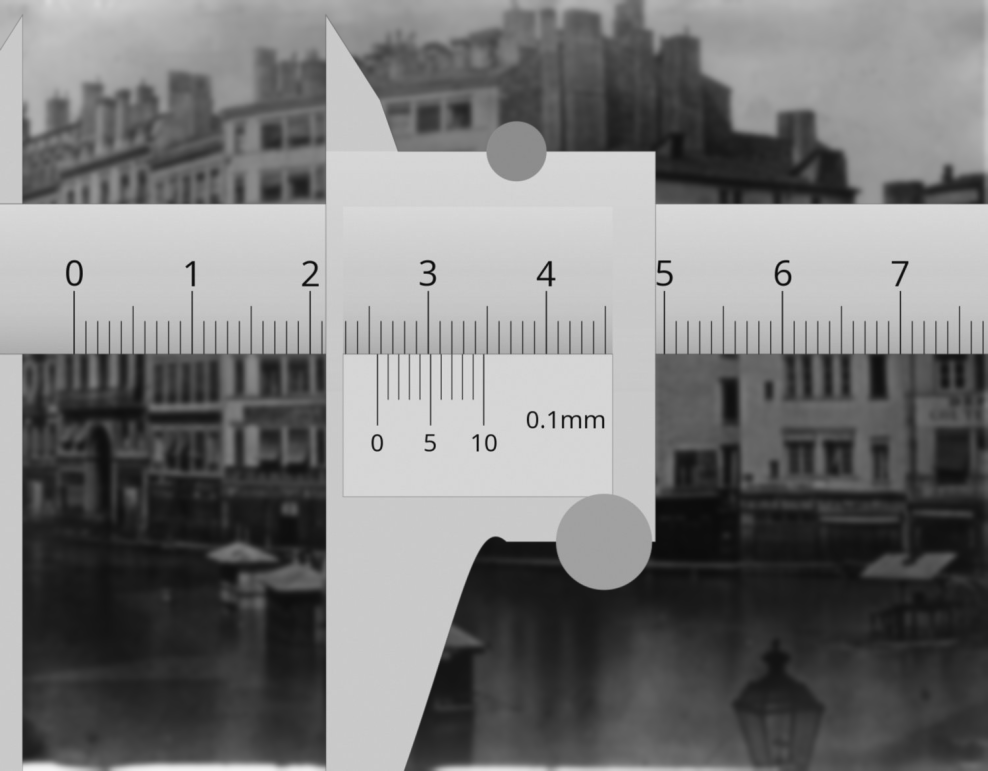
25.7 mm
